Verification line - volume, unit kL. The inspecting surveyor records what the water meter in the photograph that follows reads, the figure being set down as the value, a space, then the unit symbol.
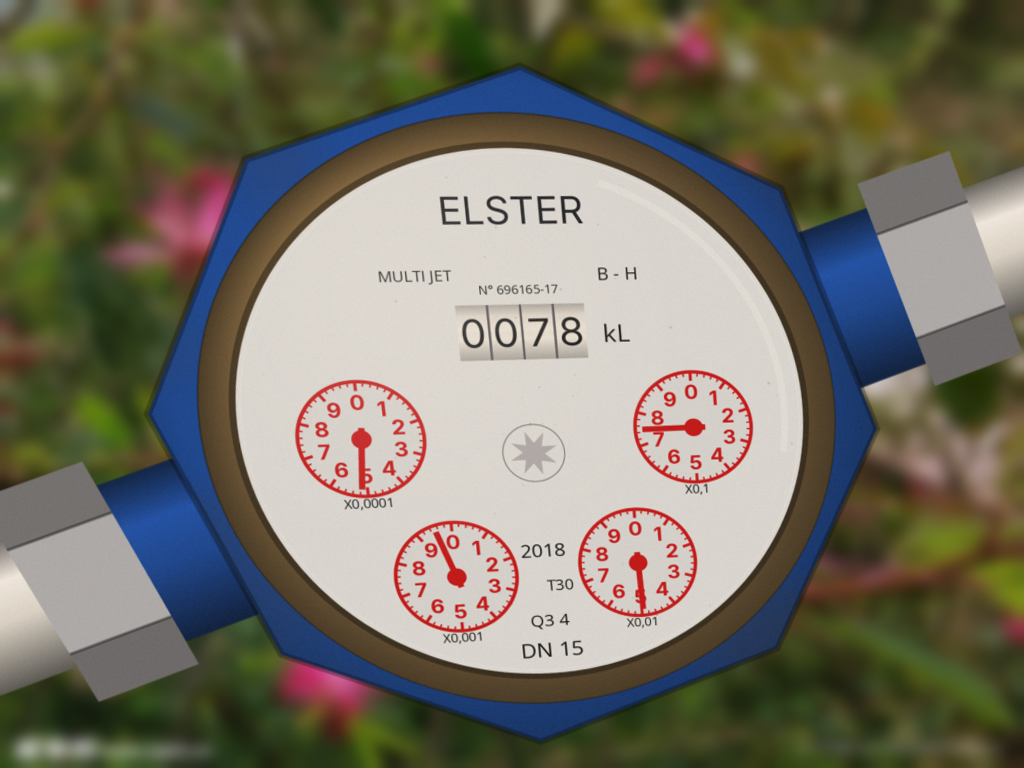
78.7495 kL
